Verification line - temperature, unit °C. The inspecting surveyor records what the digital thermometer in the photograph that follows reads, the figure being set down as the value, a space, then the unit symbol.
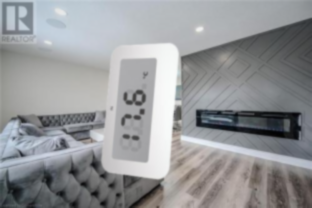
17.6 °C
